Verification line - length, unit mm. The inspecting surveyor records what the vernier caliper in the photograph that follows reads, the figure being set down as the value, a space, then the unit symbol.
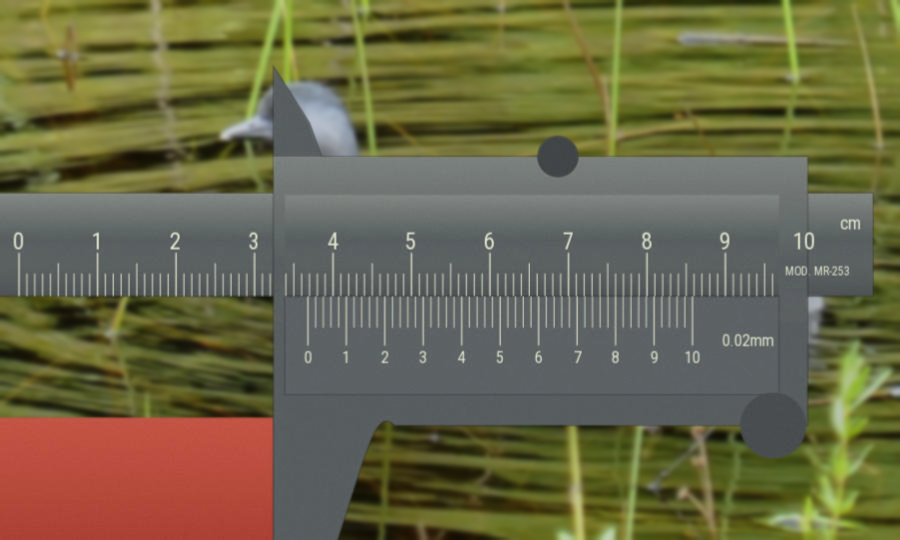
36.8 mm
